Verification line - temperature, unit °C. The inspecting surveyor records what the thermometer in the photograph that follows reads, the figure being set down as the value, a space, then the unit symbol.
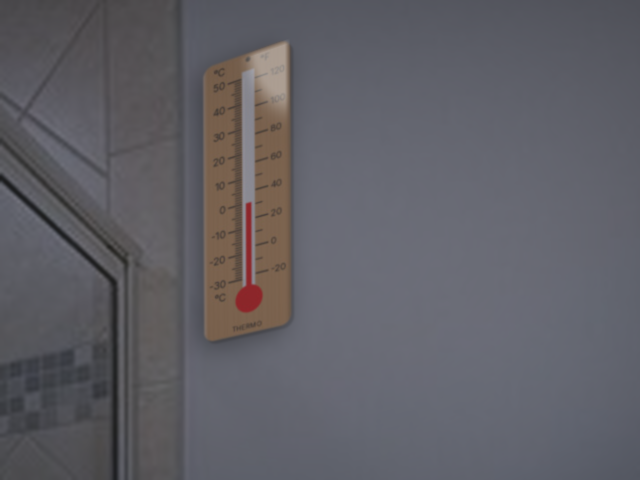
0 °C
